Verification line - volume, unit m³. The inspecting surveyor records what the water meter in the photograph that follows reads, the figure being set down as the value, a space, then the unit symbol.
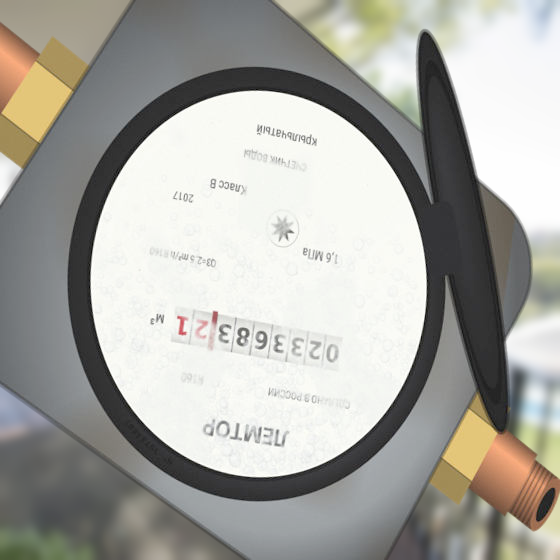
233683.21 m³
